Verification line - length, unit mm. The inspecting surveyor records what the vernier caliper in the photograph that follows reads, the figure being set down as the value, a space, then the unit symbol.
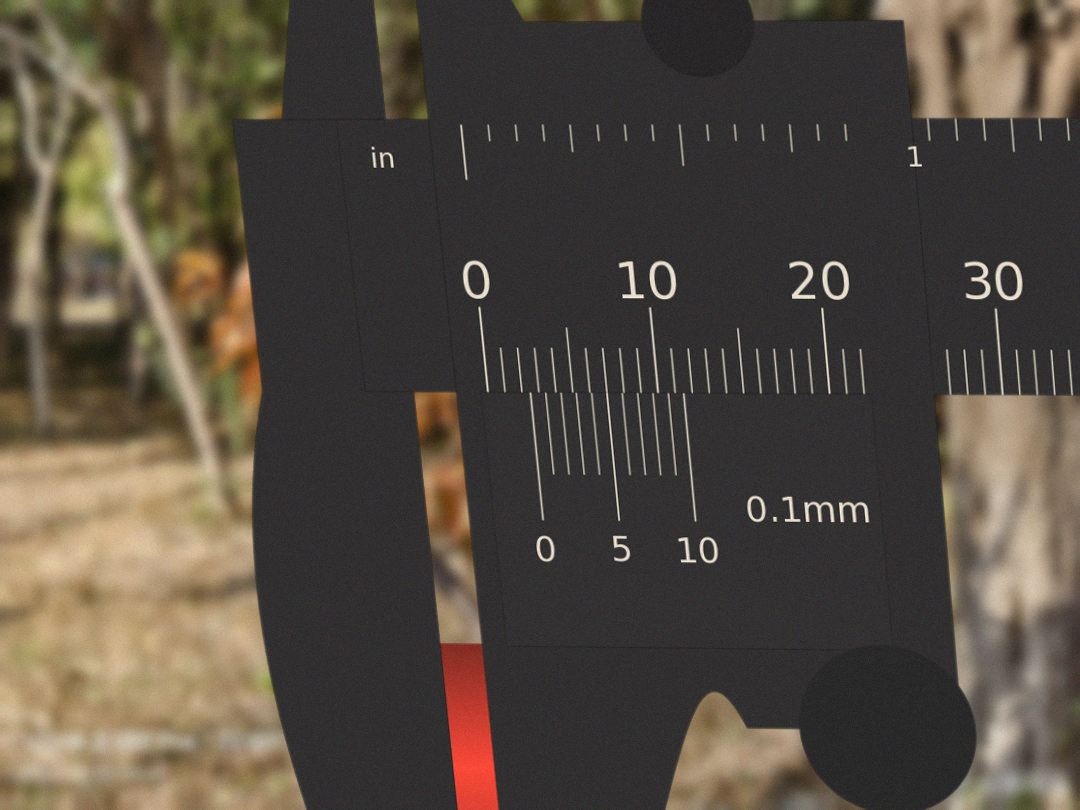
2.5 mm
